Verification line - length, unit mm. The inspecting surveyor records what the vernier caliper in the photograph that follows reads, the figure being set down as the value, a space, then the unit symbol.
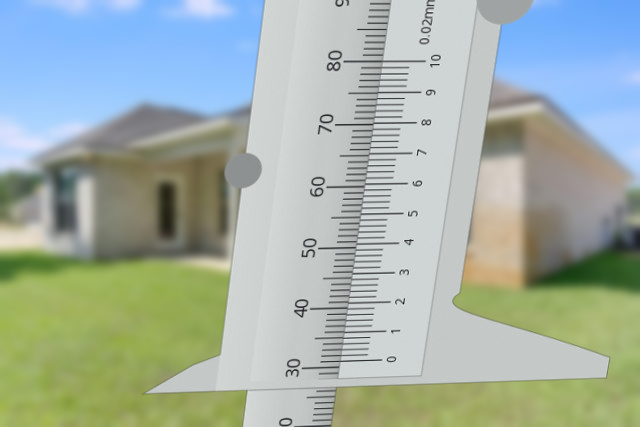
31.0 mm
